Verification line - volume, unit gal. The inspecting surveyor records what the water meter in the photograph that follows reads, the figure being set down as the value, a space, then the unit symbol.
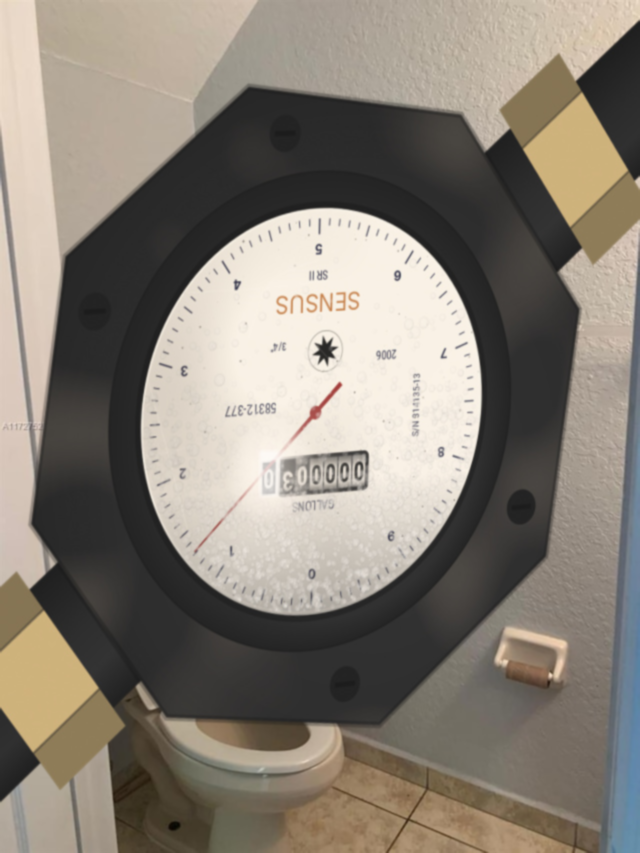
31.3 gal
